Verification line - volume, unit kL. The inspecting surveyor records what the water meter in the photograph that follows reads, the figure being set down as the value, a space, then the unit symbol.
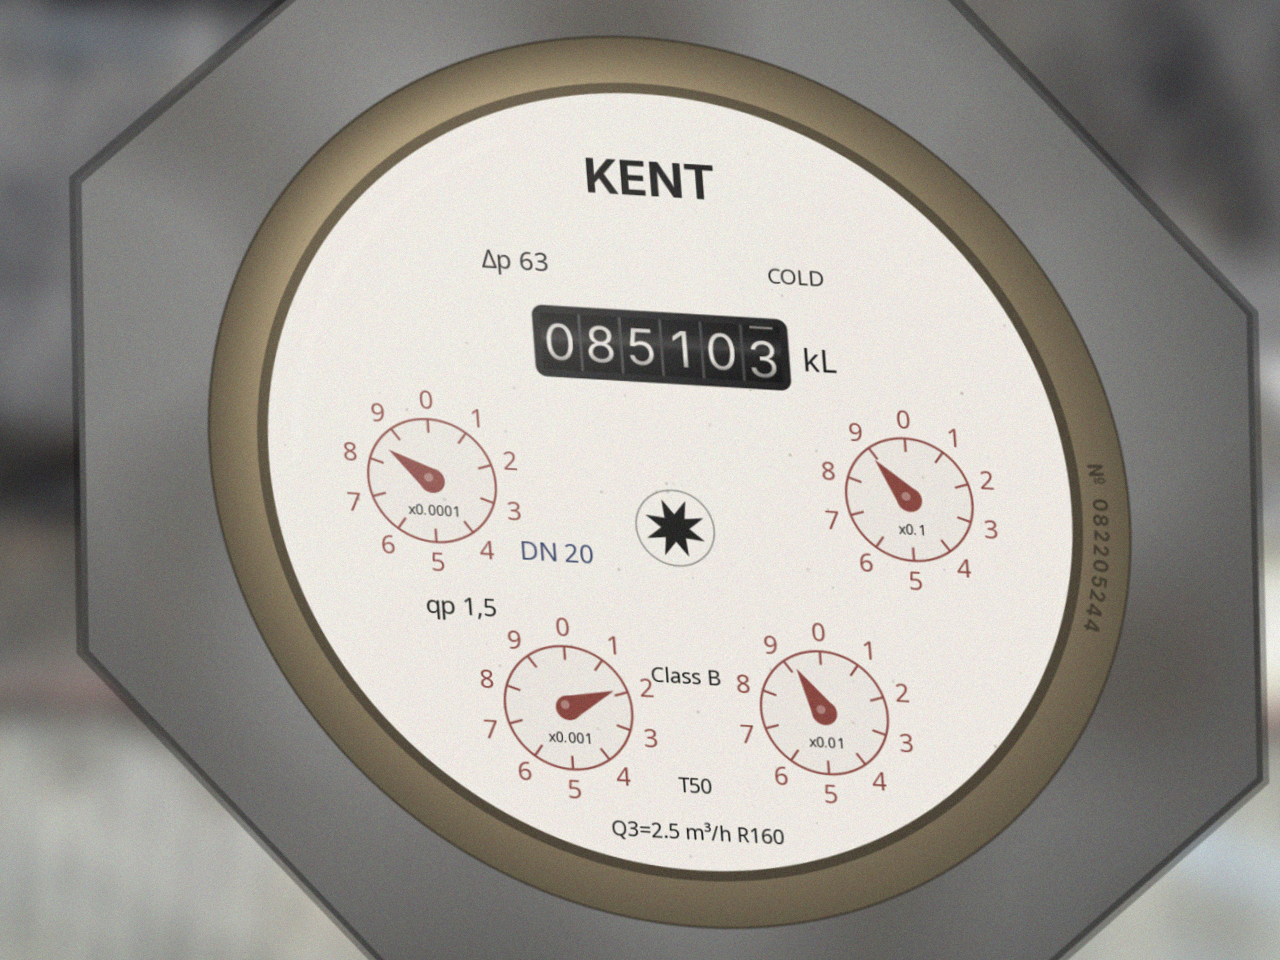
85102.8918 kL
